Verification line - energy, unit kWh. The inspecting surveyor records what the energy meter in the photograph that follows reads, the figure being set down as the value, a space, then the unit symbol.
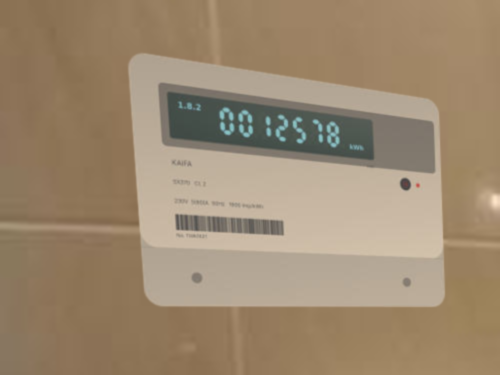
12578 kWh
